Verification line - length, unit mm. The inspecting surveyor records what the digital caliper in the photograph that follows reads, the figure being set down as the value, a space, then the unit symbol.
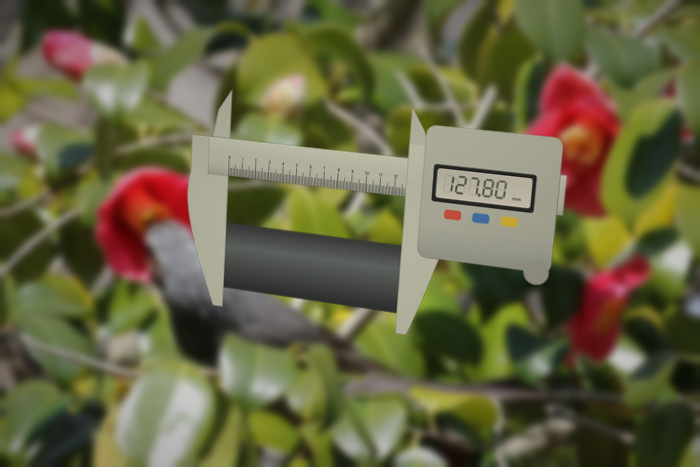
127.80 mm
